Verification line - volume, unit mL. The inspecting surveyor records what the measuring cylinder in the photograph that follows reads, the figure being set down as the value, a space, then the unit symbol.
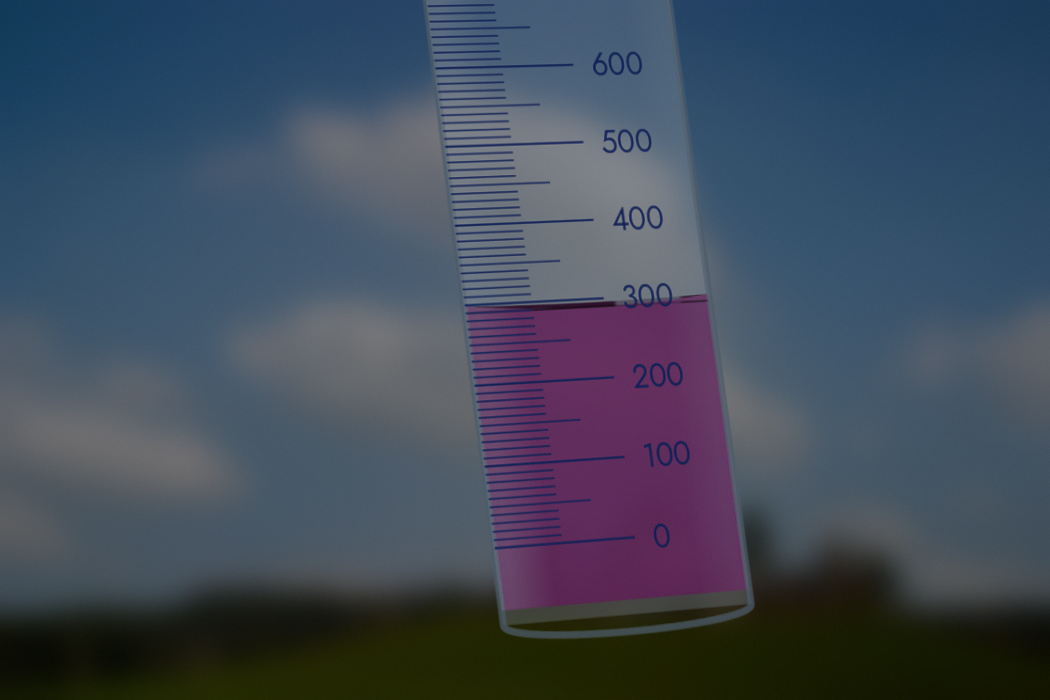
290 mL
